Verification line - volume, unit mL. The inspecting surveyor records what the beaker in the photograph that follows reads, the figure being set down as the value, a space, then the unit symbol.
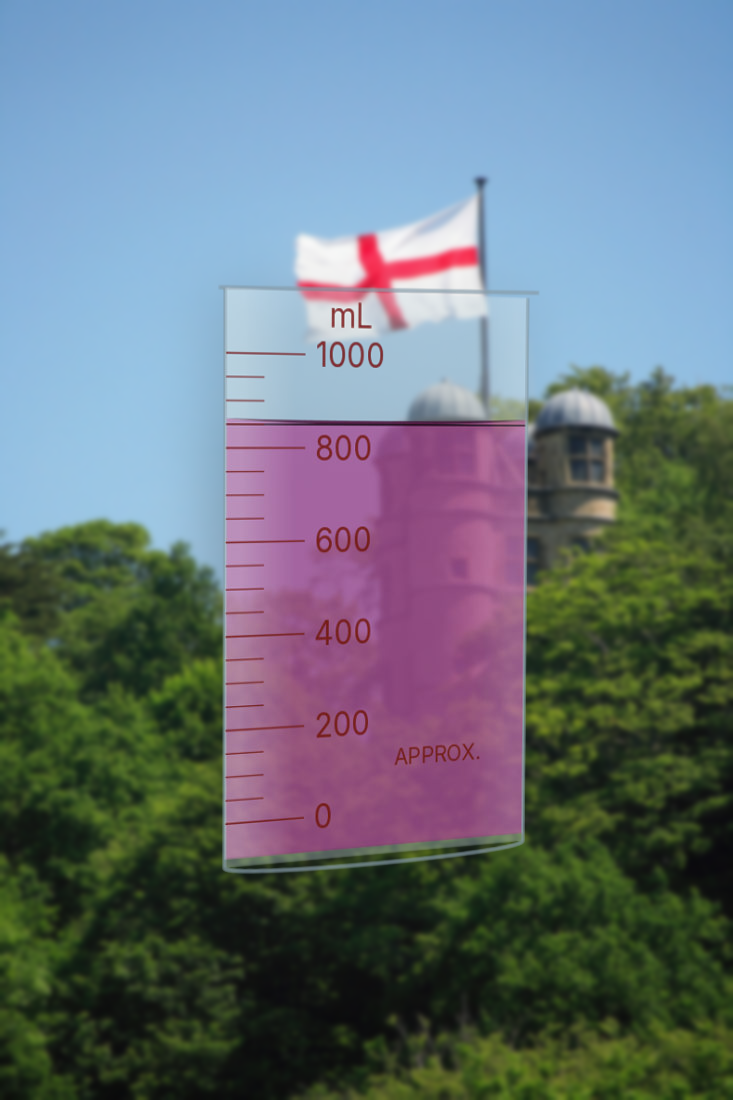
850 mL
